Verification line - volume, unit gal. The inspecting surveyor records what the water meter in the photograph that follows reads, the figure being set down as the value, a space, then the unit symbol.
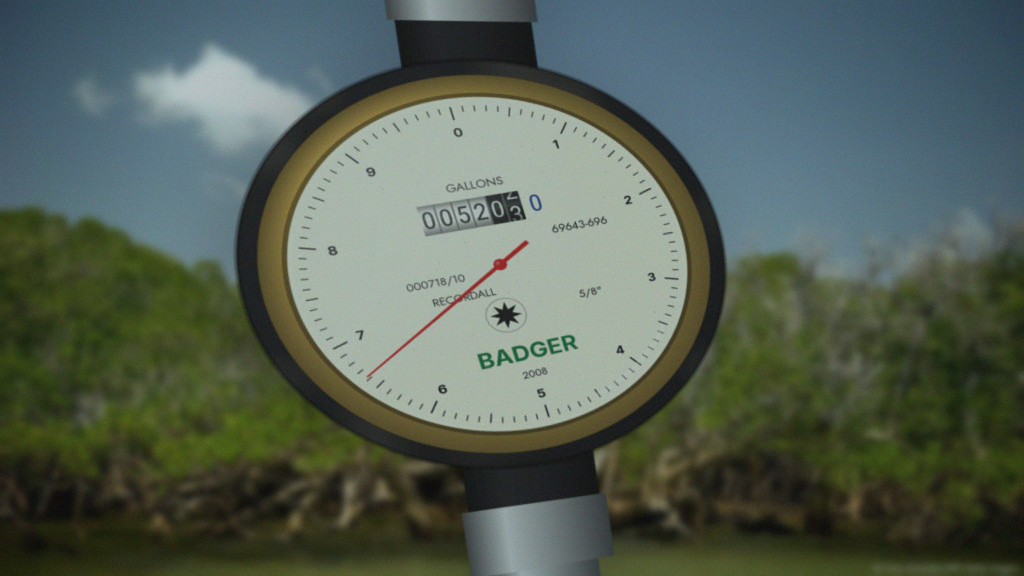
52026.6 gal
